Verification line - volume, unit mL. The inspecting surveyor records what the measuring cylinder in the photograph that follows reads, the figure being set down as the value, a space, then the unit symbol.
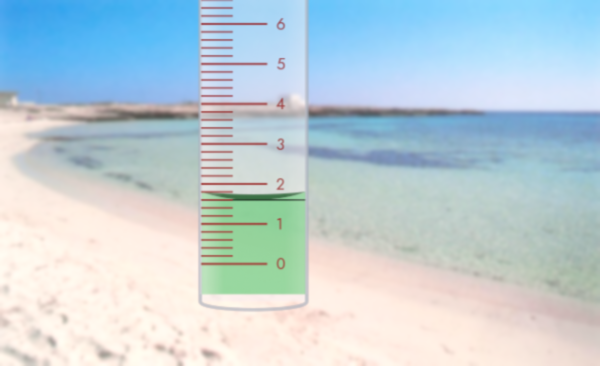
1.6 mL
